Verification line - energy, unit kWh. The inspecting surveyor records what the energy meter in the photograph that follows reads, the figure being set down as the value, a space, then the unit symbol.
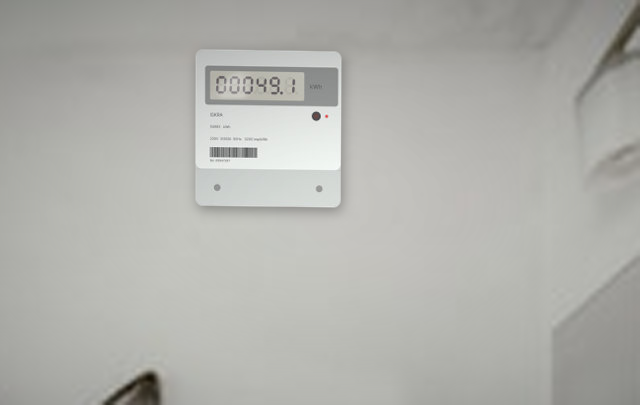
49.1 kWh
